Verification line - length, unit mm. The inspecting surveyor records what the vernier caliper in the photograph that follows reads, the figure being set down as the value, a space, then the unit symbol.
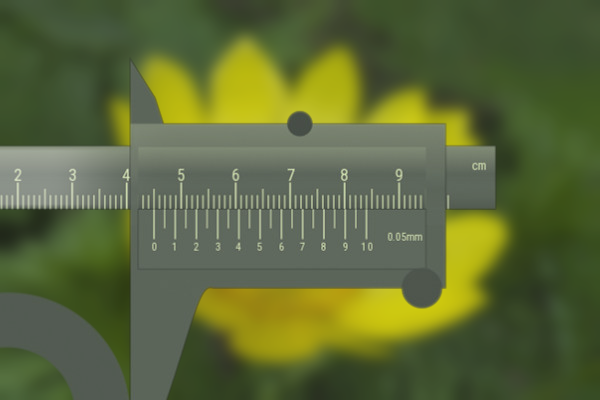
45.0 mm
